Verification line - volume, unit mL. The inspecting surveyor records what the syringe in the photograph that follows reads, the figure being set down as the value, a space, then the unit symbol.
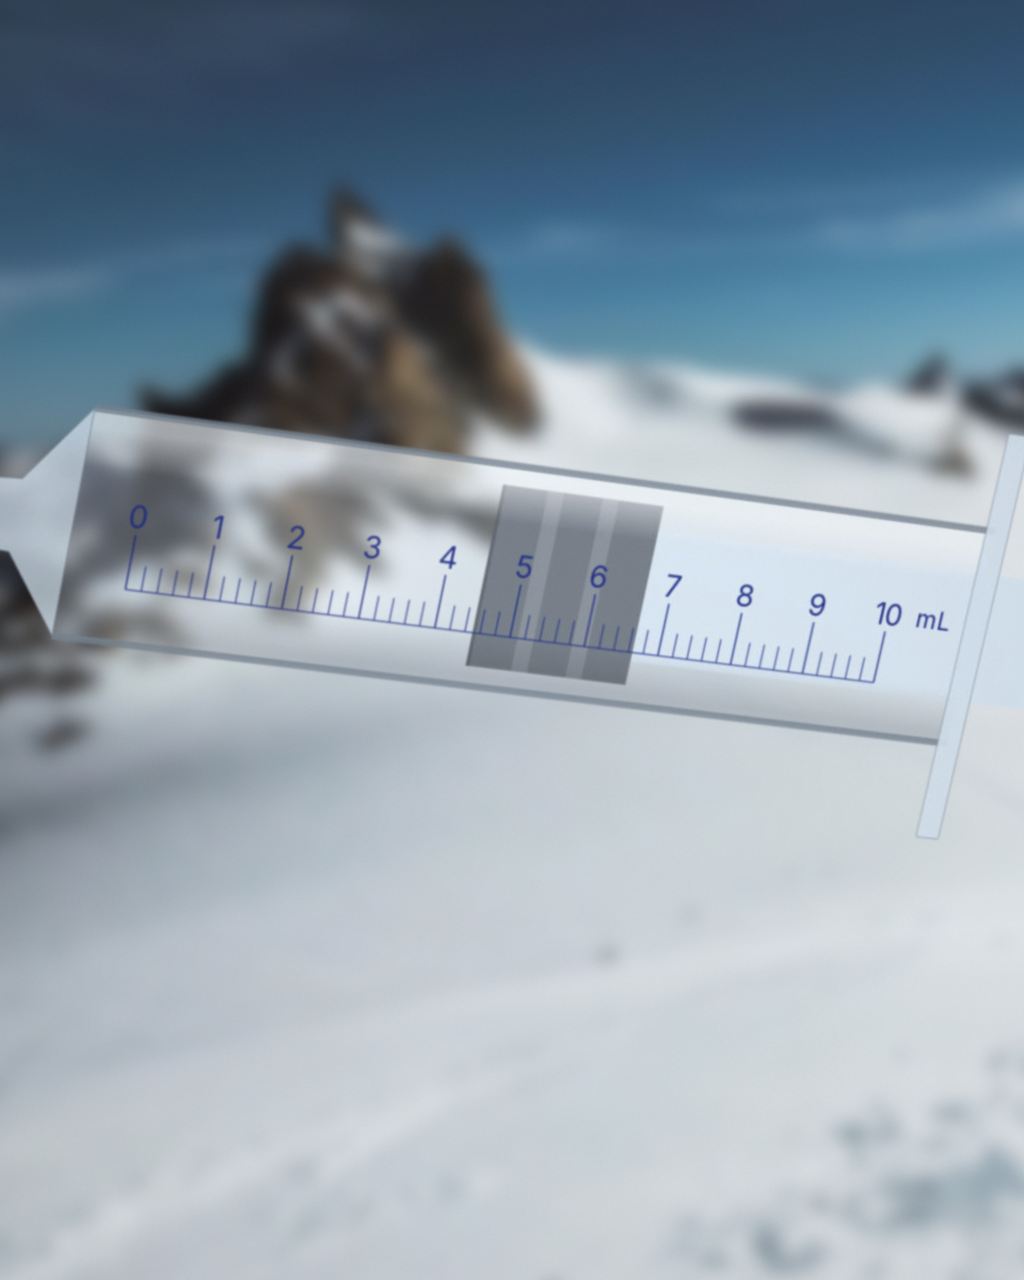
4.5 mL
